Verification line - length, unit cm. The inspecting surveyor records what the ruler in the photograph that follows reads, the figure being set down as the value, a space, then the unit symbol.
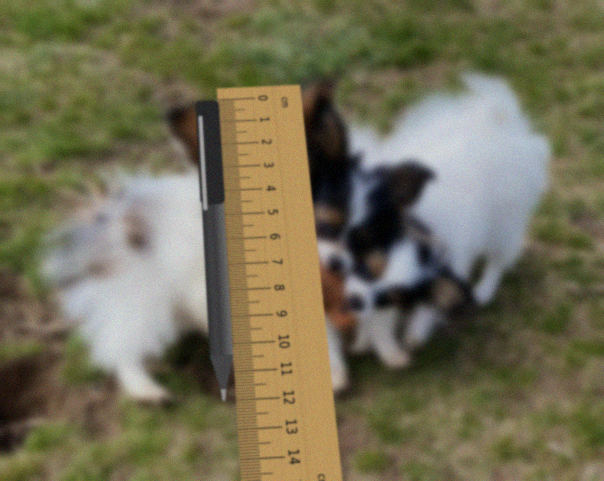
12 cm
